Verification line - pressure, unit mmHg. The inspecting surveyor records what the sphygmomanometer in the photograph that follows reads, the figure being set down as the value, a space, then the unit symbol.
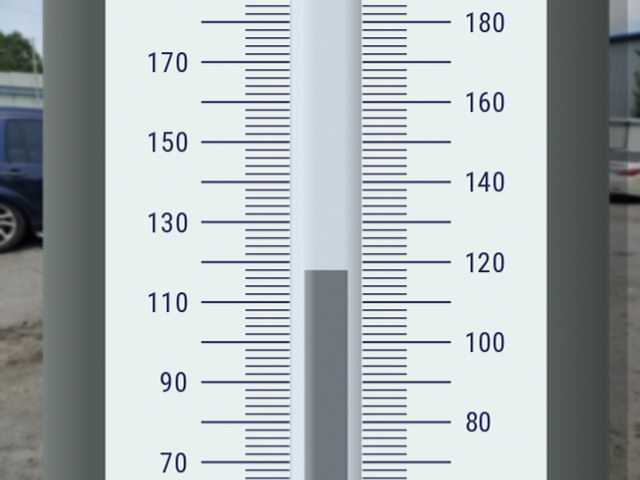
118 mmHg
